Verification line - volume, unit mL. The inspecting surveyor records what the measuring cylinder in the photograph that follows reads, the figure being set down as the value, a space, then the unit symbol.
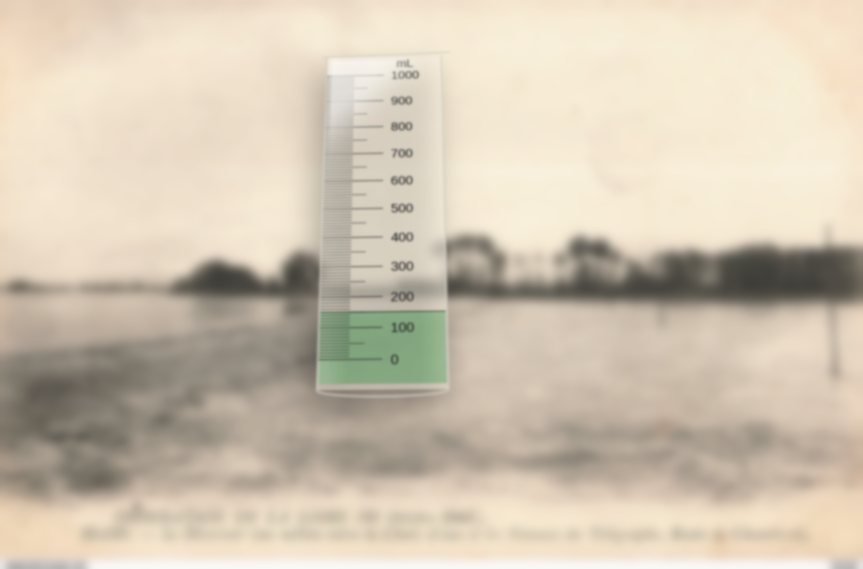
150 mL
